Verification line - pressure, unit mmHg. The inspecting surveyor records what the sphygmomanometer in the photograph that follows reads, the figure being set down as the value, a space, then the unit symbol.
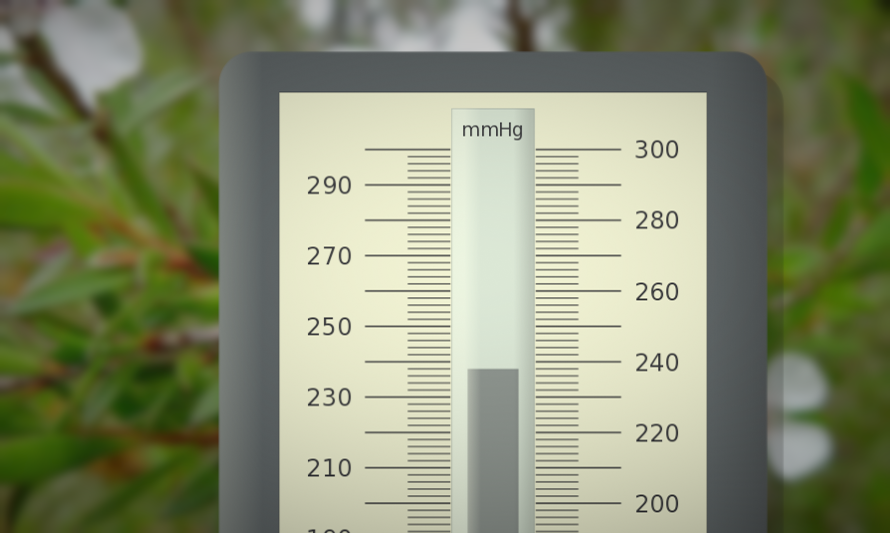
238 mmHg
